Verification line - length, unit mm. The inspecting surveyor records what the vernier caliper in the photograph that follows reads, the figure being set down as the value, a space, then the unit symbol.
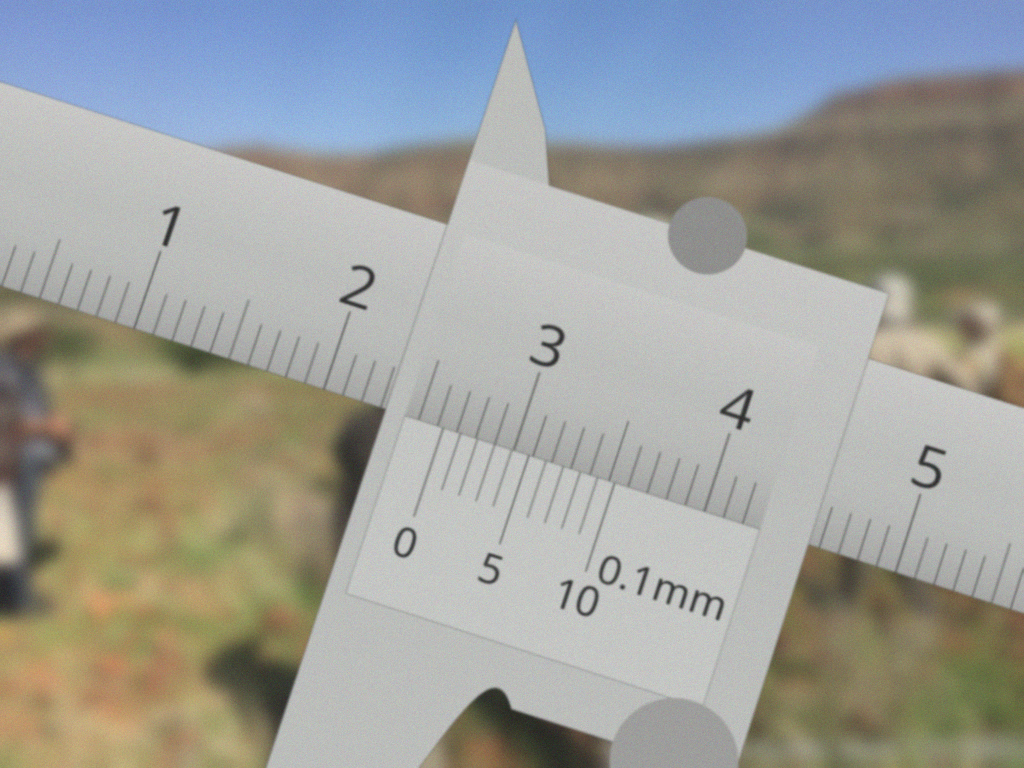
26.3 mm
